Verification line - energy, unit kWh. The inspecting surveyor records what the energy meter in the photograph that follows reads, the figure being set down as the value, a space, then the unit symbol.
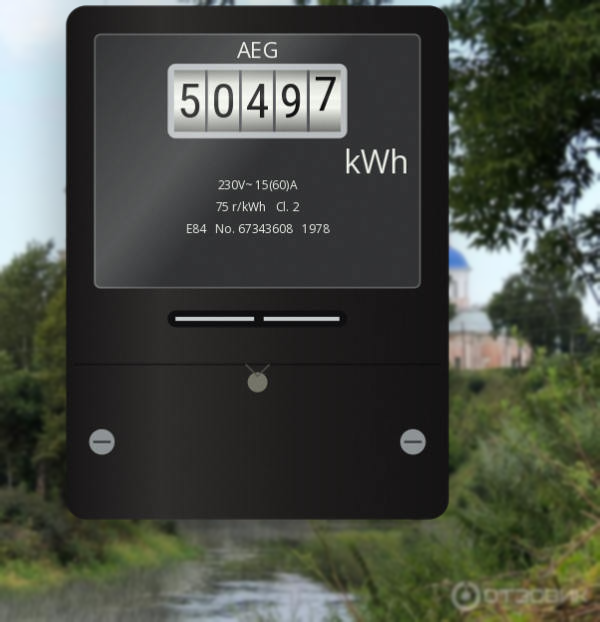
50497 kWh
